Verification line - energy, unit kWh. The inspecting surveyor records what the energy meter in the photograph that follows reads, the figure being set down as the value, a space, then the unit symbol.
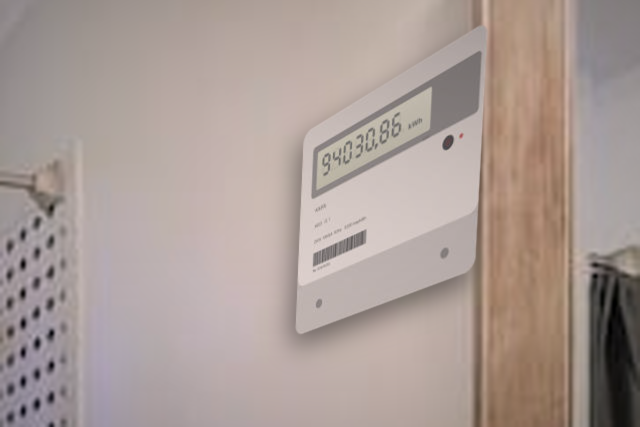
94030.86 kWh
